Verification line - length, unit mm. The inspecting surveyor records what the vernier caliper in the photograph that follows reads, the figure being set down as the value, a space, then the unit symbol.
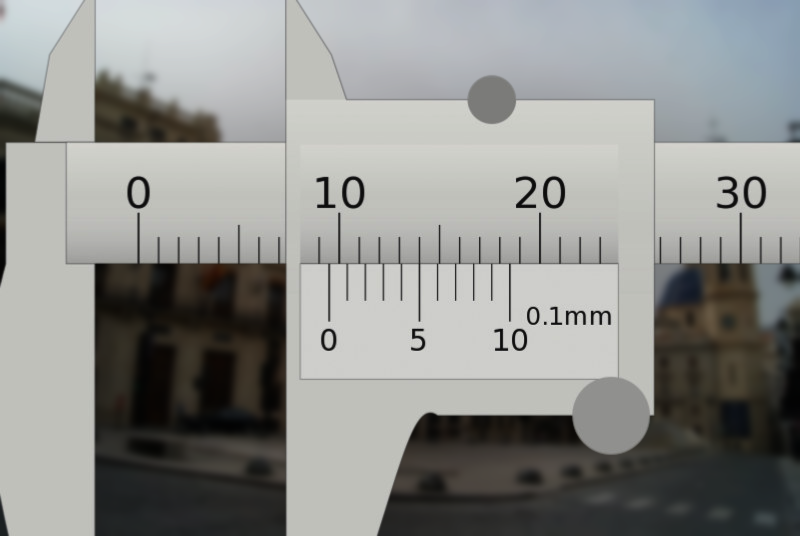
9.5 mm
